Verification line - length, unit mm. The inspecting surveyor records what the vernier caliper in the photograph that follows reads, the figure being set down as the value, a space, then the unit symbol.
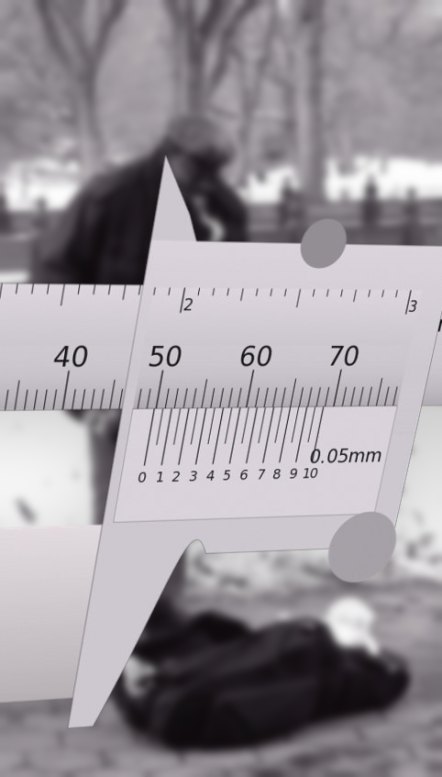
49.8 mm
